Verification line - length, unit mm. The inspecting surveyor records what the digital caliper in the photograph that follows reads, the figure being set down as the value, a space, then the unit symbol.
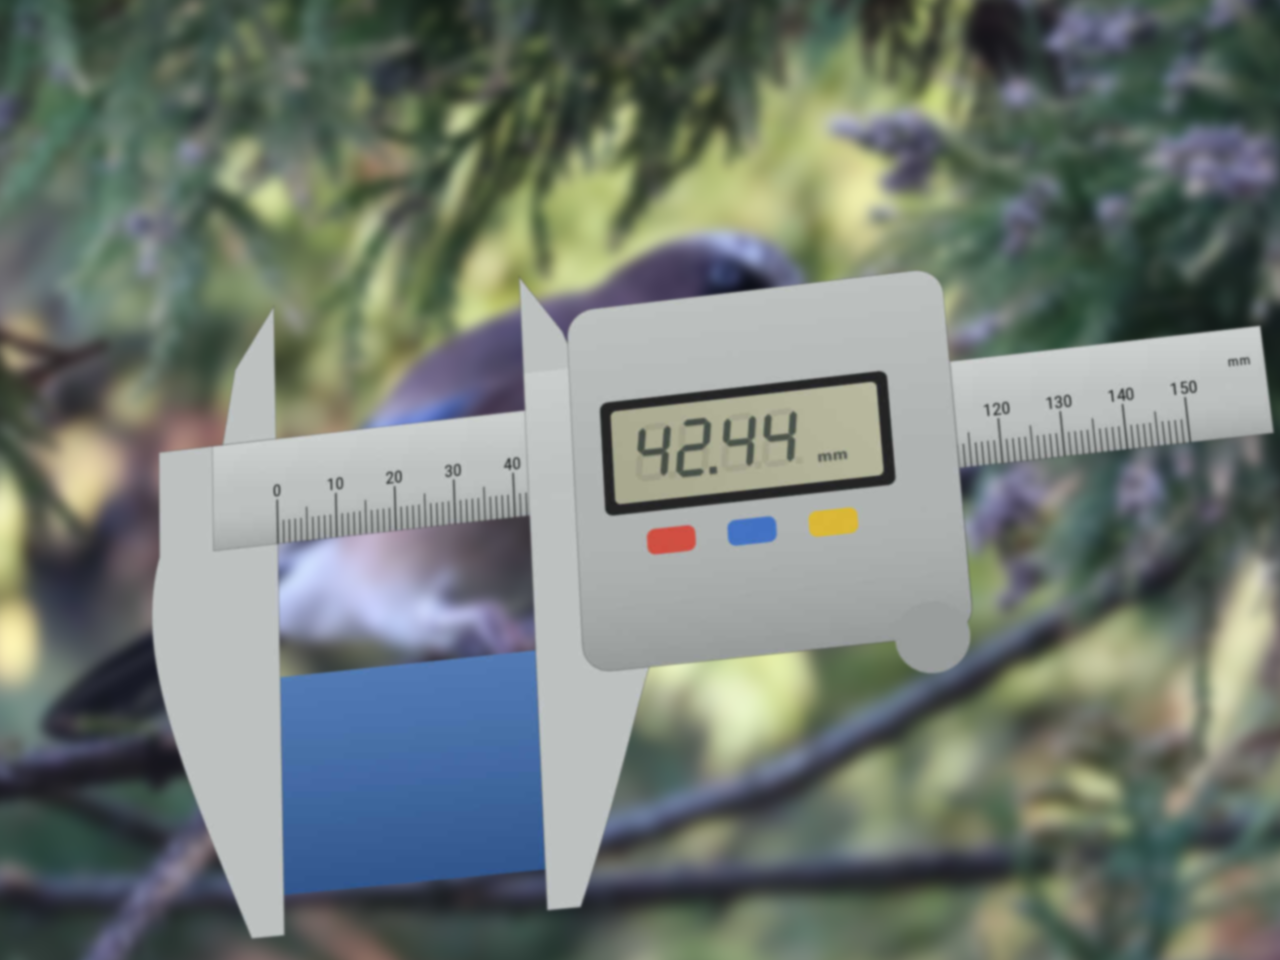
42.44 mm
